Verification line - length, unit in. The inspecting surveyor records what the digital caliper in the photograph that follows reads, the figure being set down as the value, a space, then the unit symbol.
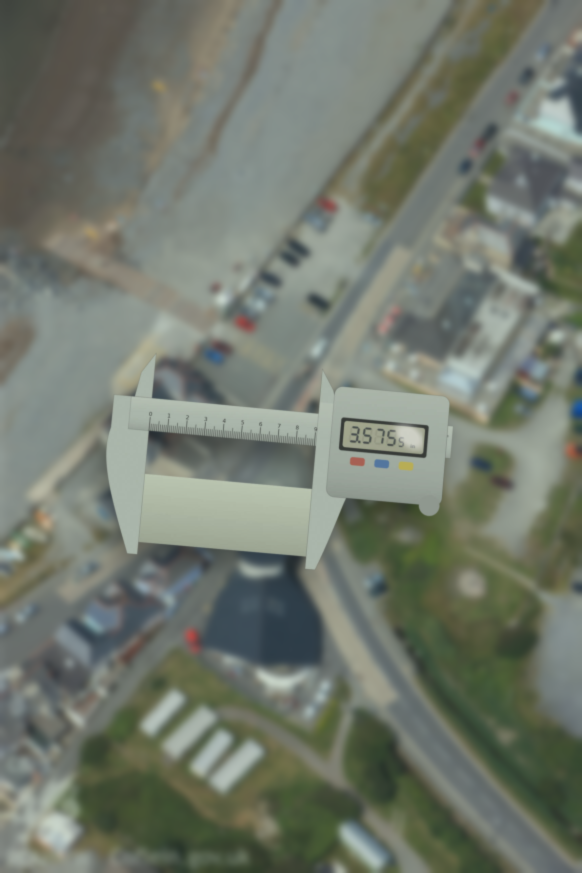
3.5755 in
